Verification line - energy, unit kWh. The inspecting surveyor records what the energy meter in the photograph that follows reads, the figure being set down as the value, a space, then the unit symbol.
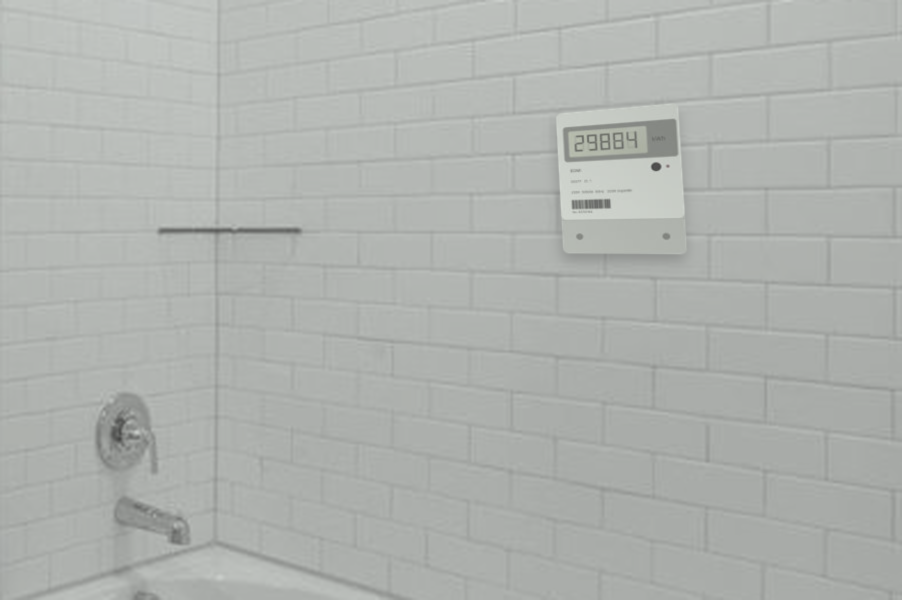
29884 kWh
